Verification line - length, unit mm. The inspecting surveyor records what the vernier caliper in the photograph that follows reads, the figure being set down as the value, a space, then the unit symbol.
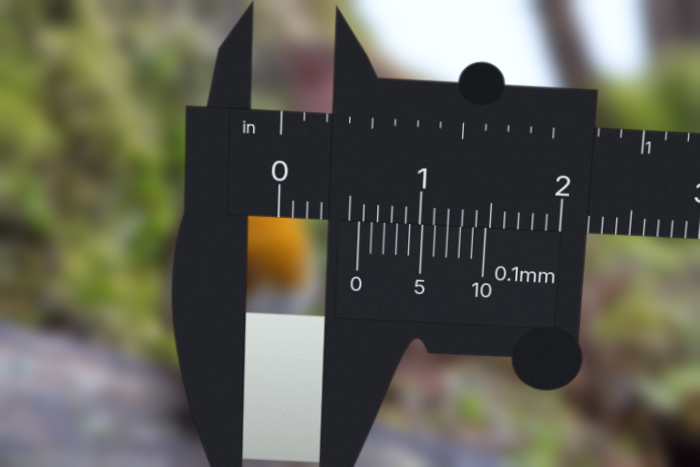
5.7 mm
